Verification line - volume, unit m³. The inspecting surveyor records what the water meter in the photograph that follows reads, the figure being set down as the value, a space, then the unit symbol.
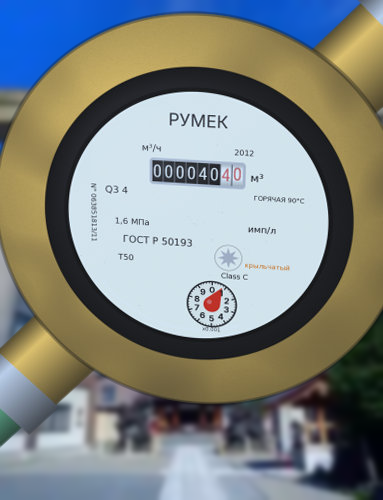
40.400 m³
